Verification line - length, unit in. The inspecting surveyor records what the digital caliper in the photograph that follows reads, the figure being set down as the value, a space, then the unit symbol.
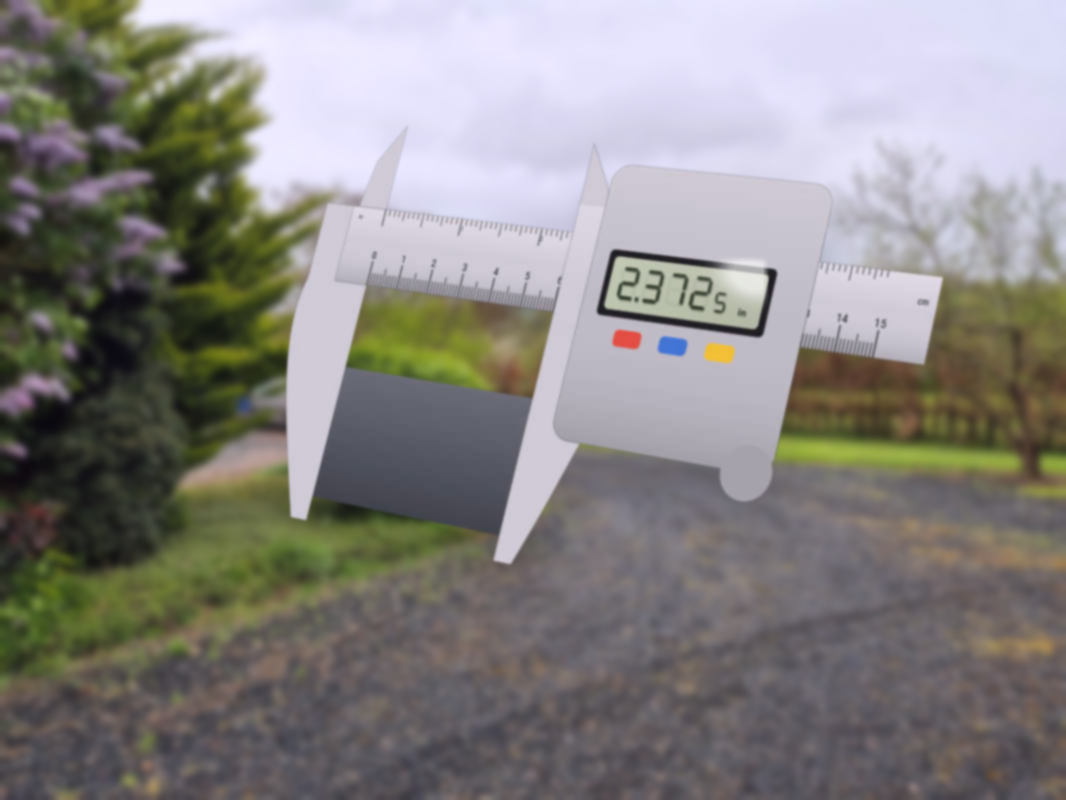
2.3725 in
